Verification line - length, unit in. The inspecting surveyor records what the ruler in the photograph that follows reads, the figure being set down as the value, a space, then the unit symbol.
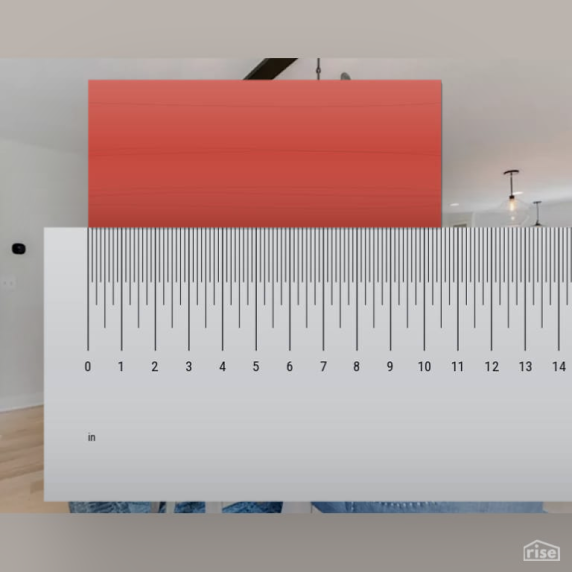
10.5 in
